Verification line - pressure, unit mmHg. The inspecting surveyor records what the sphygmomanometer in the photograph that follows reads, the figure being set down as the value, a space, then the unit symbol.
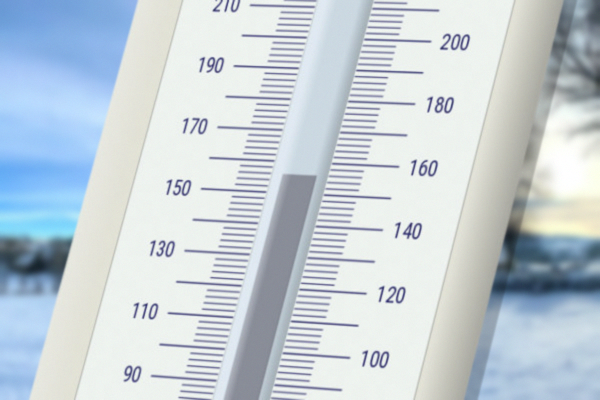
156 mmHg
